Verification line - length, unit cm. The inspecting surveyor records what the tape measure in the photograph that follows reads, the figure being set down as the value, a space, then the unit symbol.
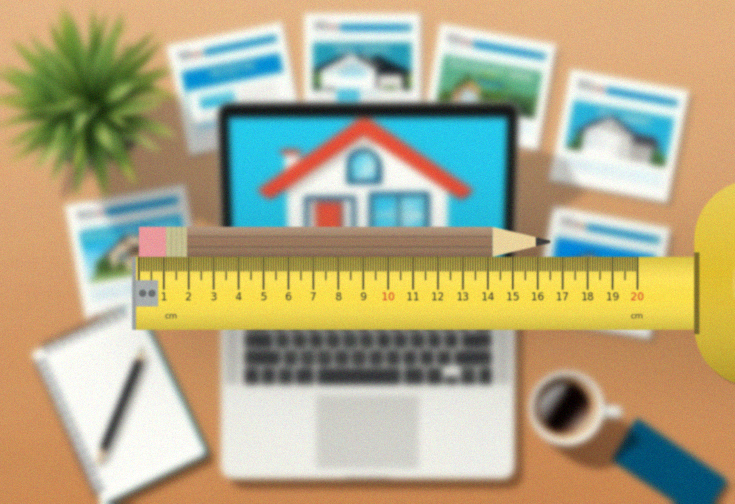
16.5 cm
